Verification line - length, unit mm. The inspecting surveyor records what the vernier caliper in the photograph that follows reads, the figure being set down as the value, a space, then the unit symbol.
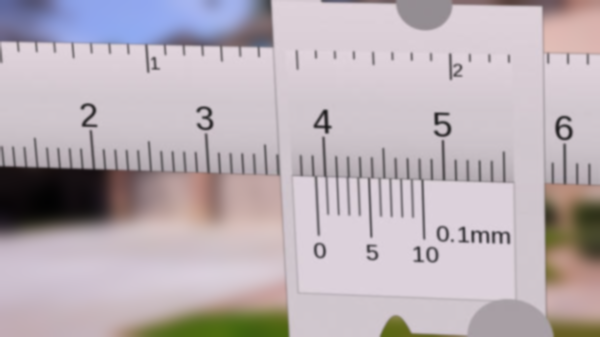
39.2 mm
